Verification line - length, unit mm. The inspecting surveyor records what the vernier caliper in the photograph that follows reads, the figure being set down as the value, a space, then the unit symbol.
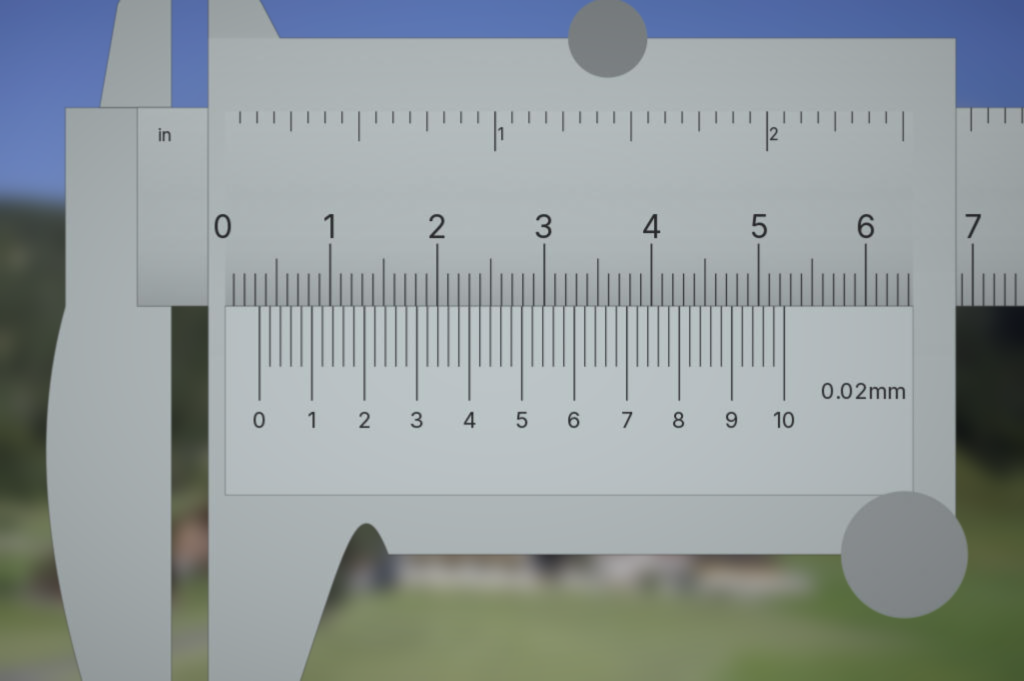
3.4 mm
